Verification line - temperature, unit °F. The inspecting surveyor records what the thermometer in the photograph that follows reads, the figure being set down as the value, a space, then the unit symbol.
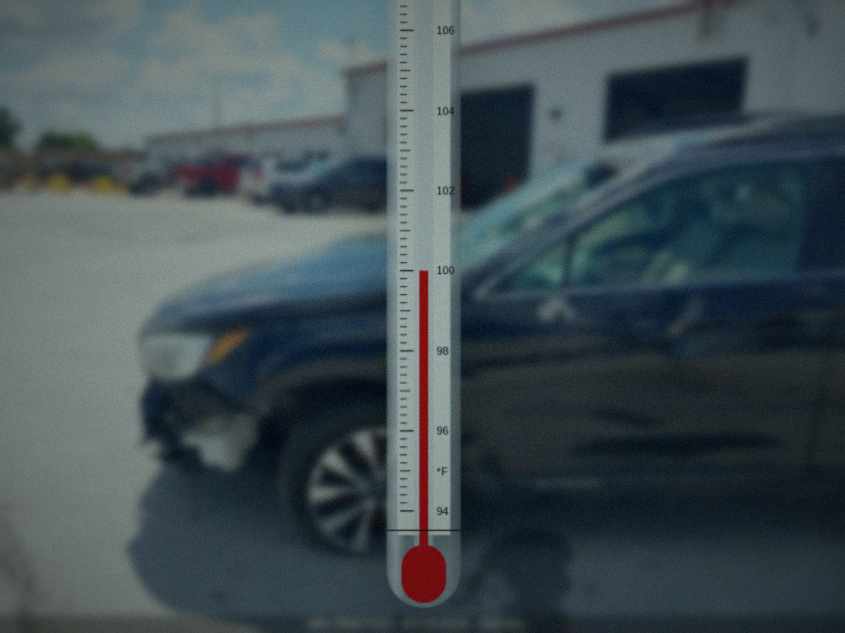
100 °F
